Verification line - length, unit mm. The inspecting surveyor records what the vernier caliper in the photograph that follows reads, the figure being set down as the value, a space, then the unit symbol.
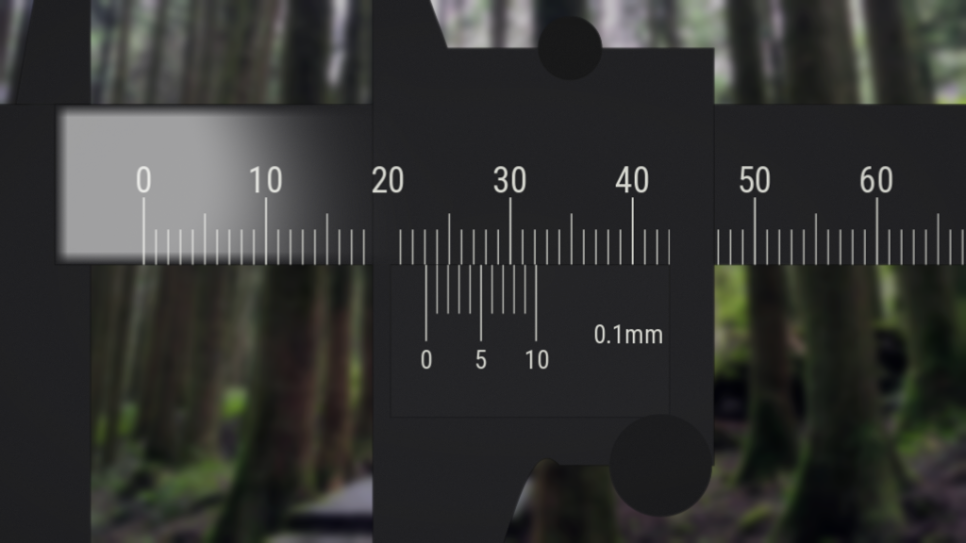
23.1 mm
